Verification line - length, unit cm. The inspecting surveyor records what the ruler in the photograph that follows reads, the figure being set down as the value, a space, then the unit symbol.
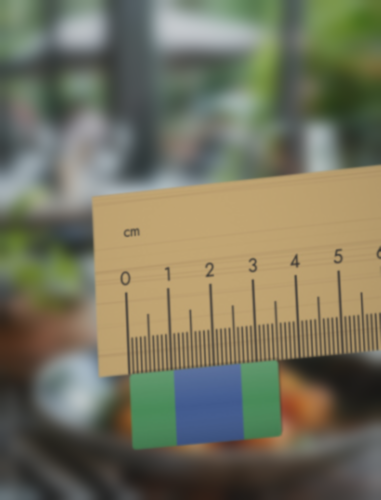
3.5 cm
